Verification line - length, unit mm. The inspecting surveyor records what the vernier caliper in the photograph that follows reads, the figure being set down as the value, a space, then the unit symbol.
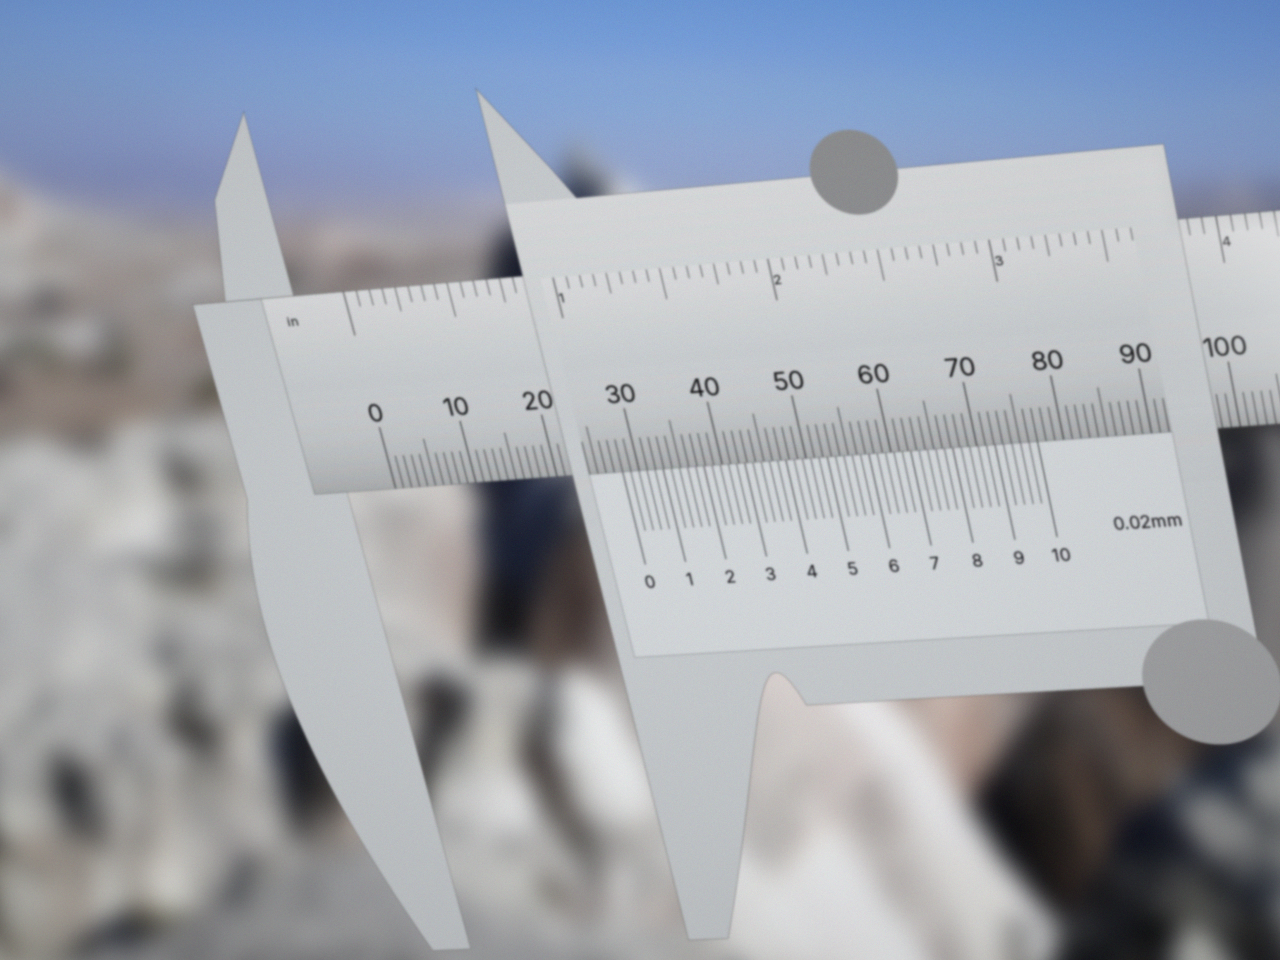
28.0 mm
